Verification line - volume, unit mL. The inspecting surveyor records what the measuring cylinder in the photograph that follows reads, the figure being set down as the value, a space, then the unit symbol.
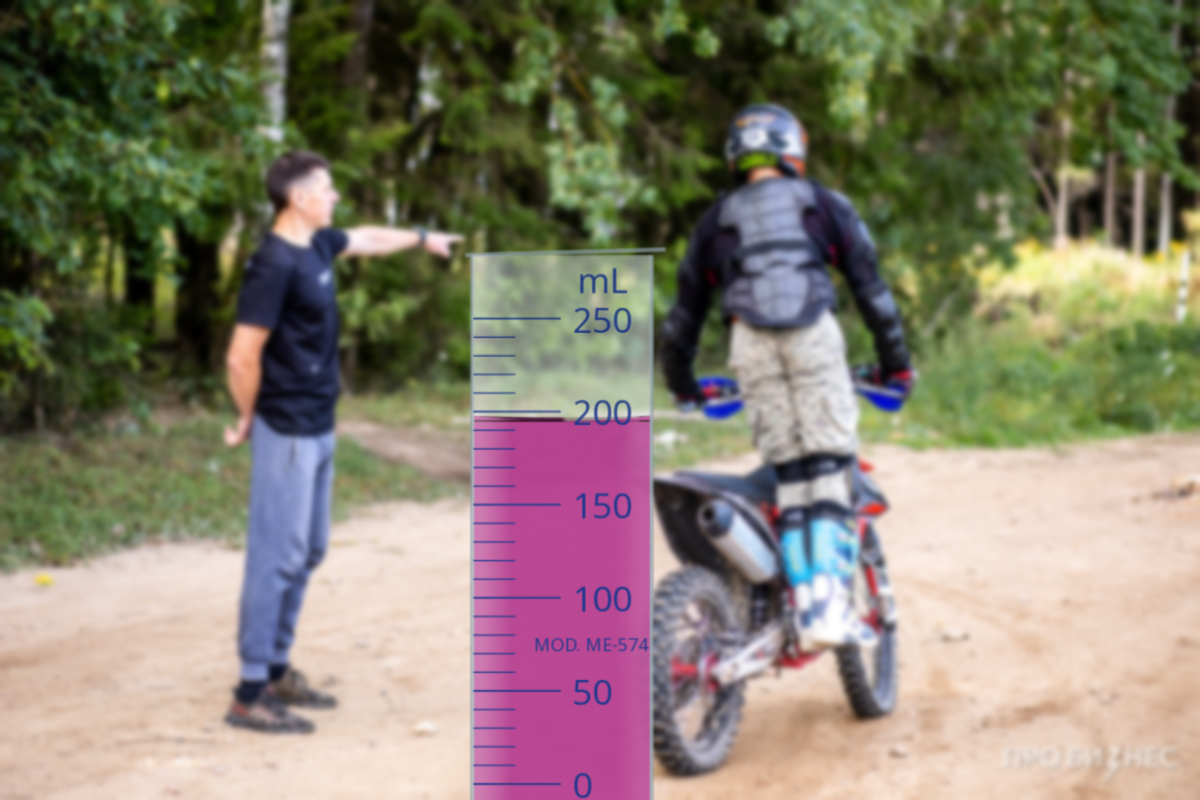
195 mL
